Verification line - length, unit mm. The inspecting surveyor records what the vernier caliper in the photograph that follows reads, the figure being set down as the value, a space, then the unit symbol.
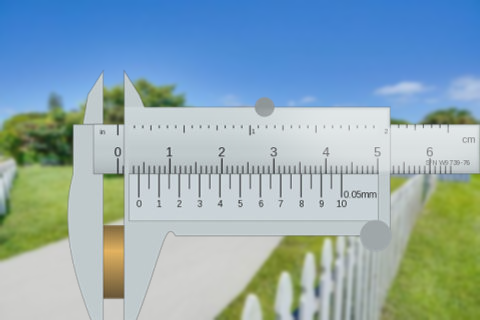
4.0 mm
